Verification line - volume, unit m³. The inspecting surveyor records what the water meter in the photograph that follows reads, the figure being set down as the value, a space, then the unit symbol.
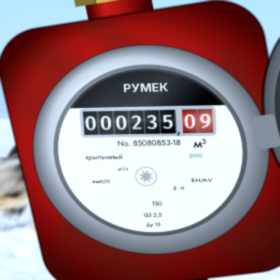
235.09 m³
